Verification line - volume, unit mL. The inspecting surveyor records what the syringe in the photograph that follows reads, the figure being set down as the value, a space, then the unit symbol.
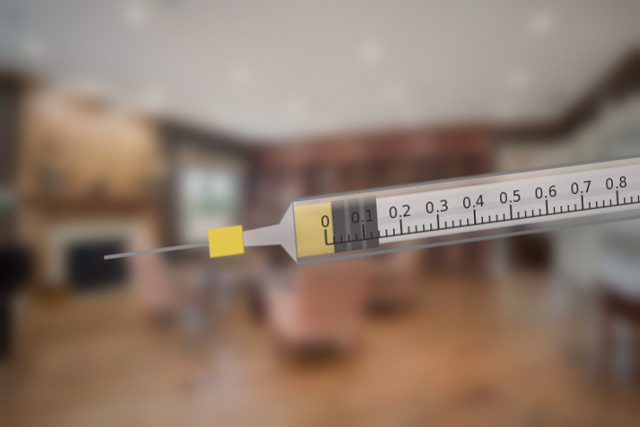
0.02 mL
